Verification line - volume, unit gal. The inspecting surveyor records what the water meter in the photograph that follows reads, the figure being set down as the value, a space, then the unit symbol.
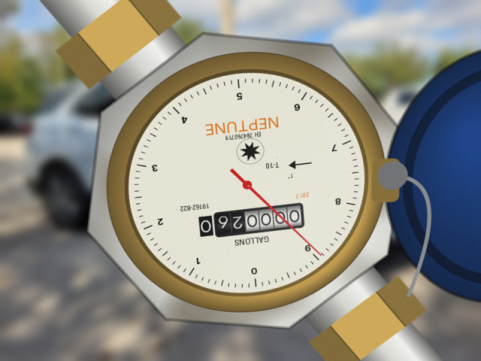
258.9 gal
